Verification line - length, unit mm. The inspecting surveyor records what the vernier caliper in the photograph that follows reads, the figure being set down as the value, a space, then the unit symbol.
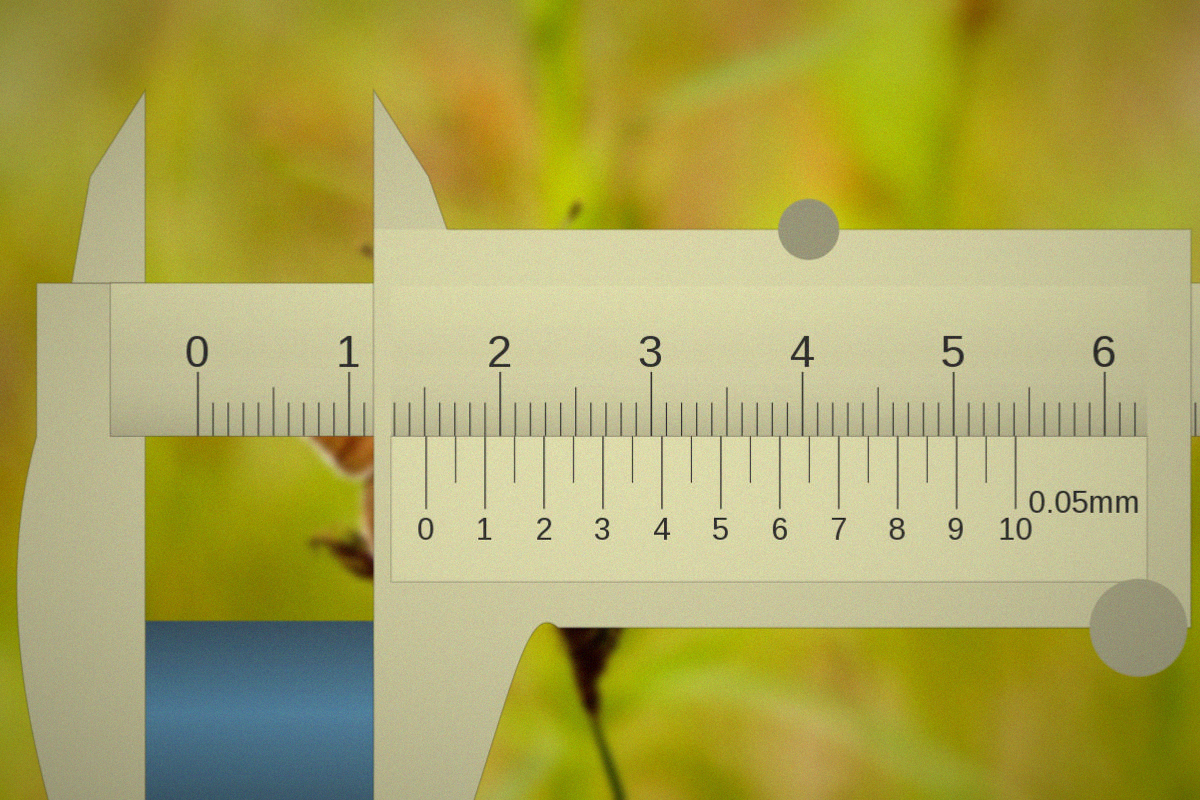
15.1 mm
